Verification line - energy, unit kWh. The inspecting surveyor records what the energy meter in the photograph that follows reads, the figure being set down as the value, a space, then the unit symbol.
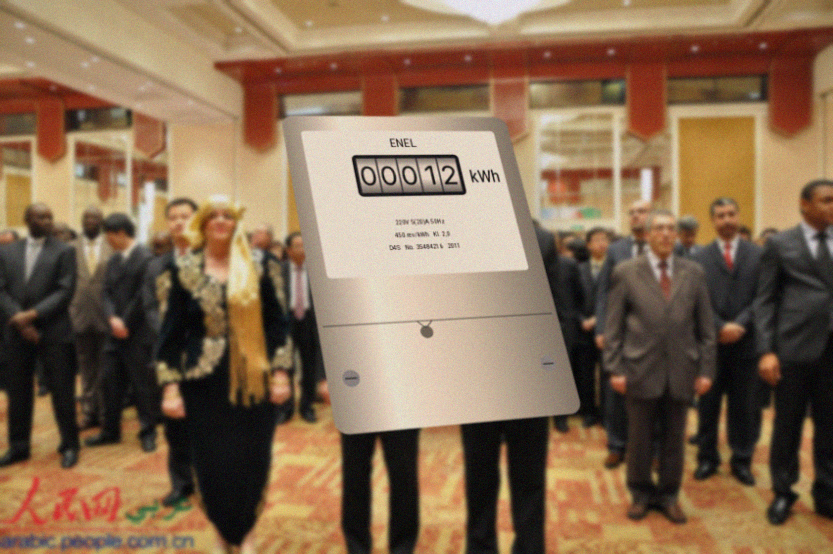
12 kWh
